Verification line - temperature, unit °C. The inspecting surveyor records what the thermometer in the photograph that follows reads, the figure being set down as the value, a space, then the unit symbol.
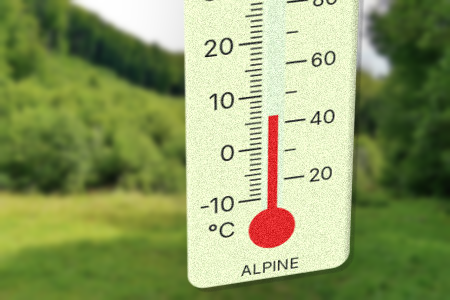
6 °C
